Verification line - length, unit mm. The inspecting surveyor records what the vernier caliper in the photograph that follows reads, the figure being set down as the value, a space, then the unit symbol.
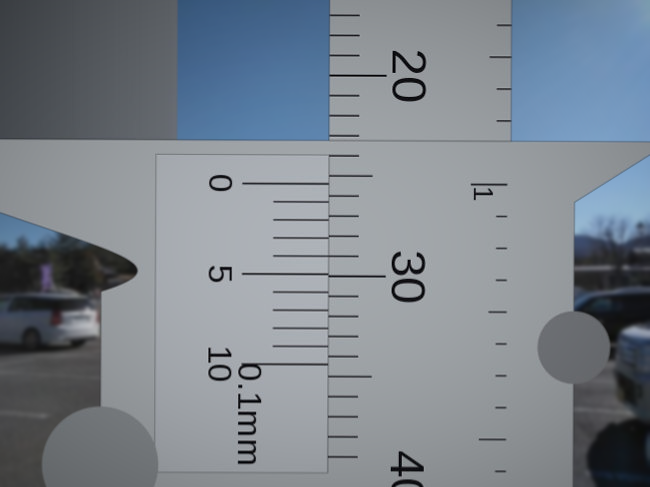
25.4 mm
